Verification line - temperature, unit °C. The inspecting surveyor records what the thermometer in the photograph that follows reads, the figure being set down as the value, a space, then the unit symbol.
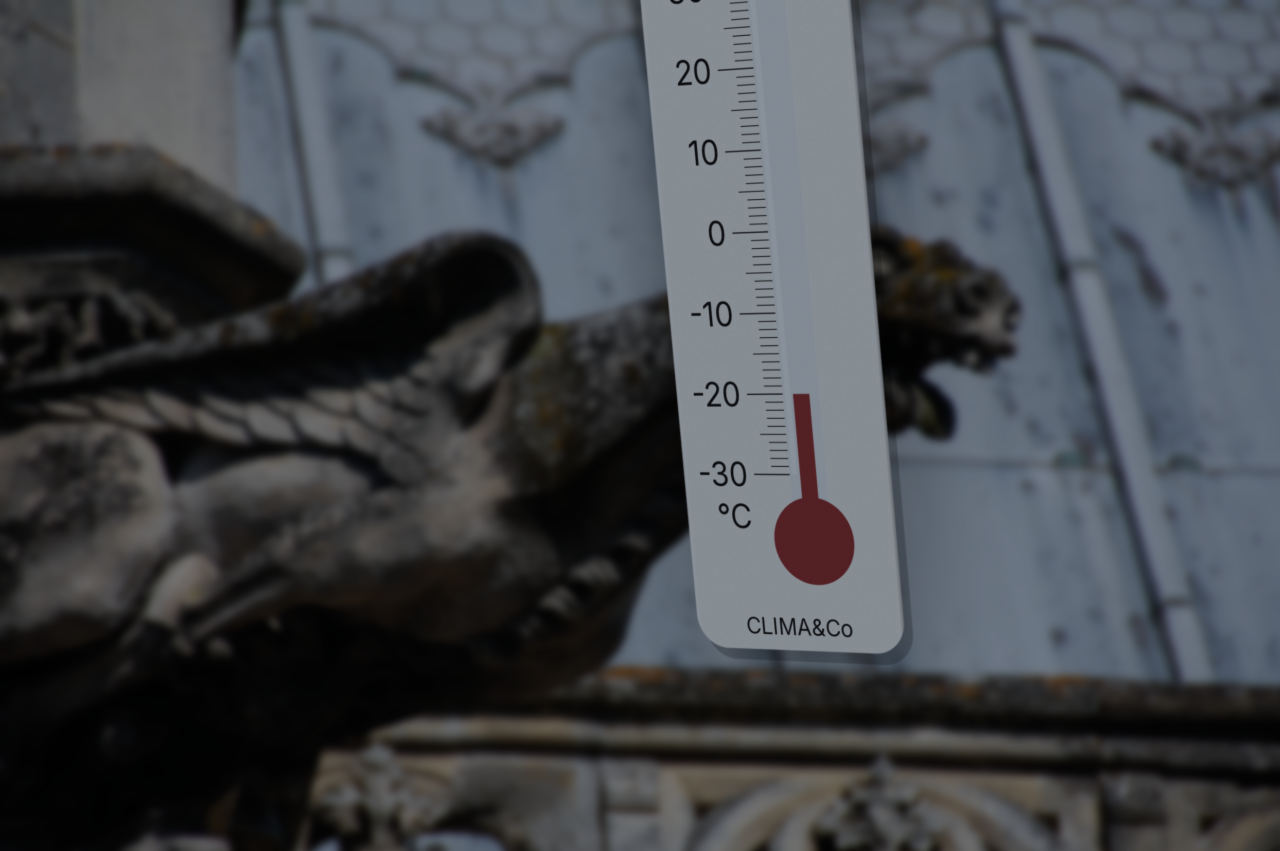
-20 °C
